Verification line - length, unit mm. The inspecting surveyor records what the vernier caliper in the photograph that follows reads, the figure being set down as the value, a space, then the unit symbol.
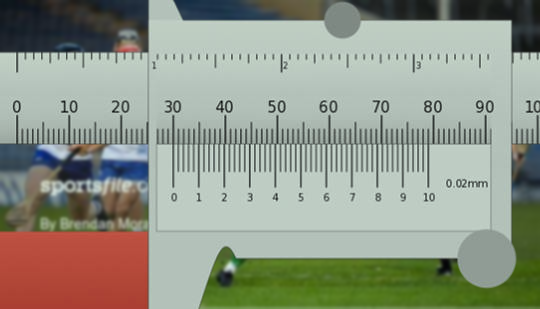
30.0 mm
